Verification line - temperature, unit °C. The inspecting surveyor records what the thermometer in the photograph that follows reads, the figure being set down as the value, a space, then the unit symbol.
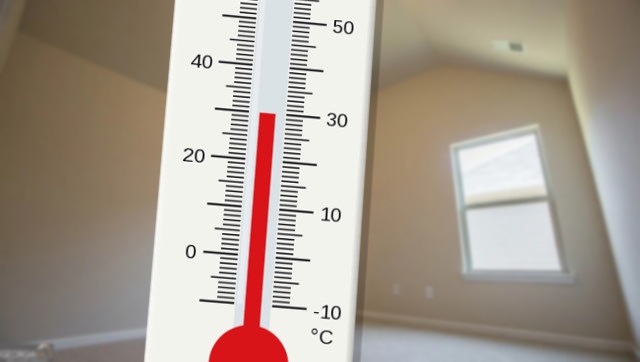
30 °C
